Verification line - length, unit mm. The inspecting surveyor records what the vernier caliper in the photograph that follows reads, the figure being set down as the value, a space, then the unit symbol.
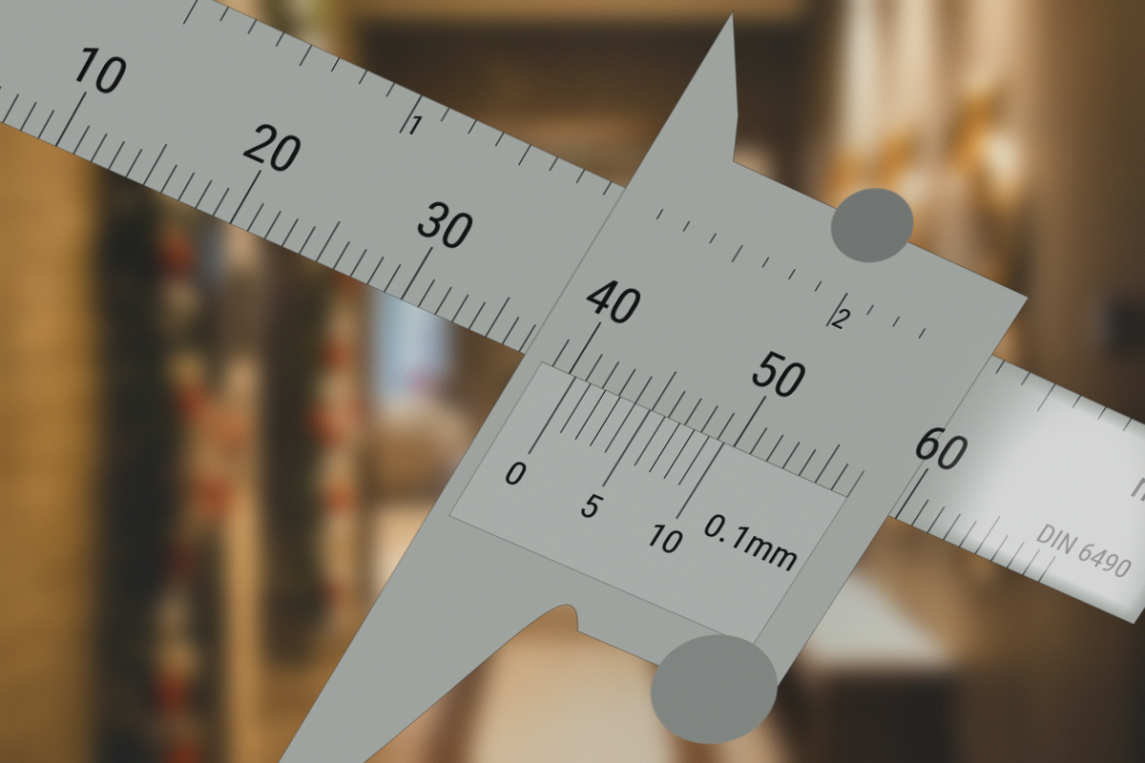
40.4 mm
